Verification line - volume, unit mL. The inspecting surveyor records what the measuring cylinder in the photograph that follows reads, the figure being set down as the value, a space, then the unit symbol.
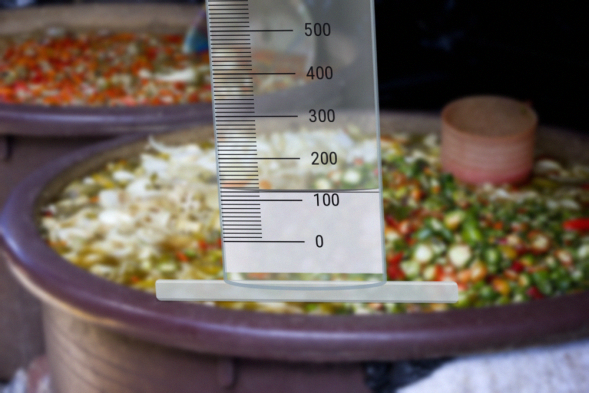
120 mL
